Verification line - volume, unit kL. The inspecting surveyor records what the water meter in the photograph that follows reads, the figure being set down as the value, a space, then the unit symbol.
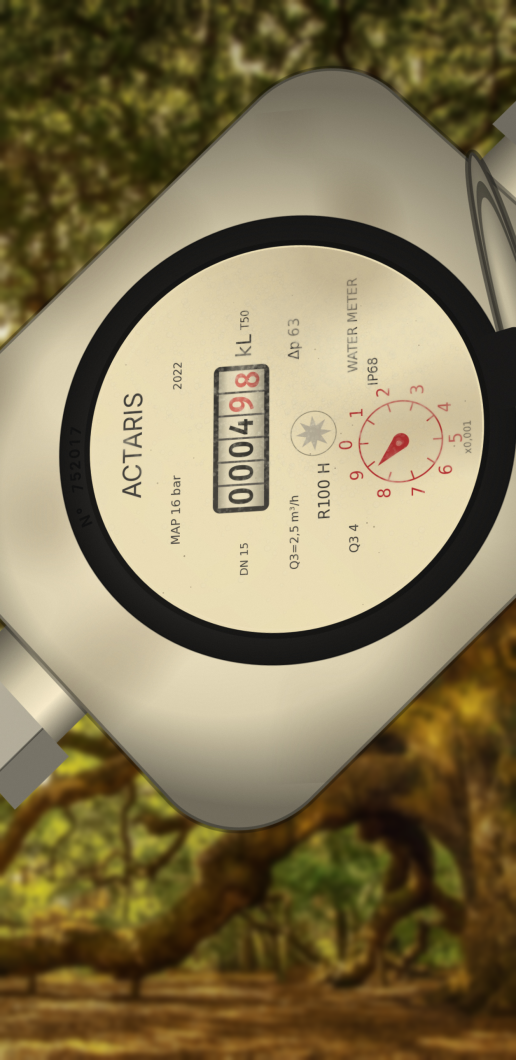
4.978 kL
